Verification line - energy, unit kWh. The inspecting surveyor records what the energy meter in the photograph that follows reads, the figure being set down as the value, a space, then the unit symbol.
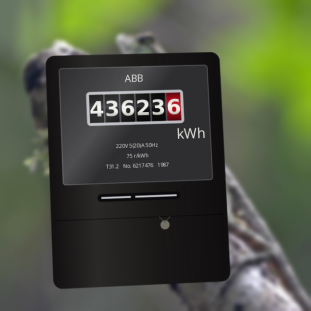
43623.6 kWh
